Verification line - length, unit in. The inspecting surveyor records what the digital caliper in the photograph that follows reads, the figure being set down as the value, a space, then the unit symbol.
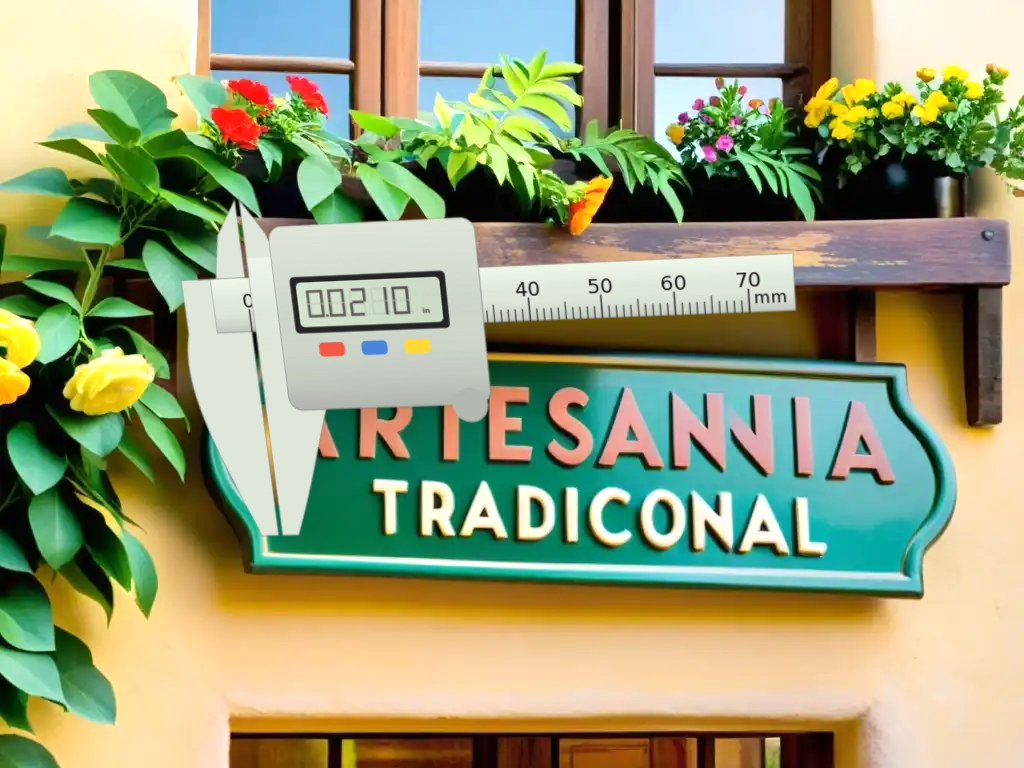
0.0210 in
